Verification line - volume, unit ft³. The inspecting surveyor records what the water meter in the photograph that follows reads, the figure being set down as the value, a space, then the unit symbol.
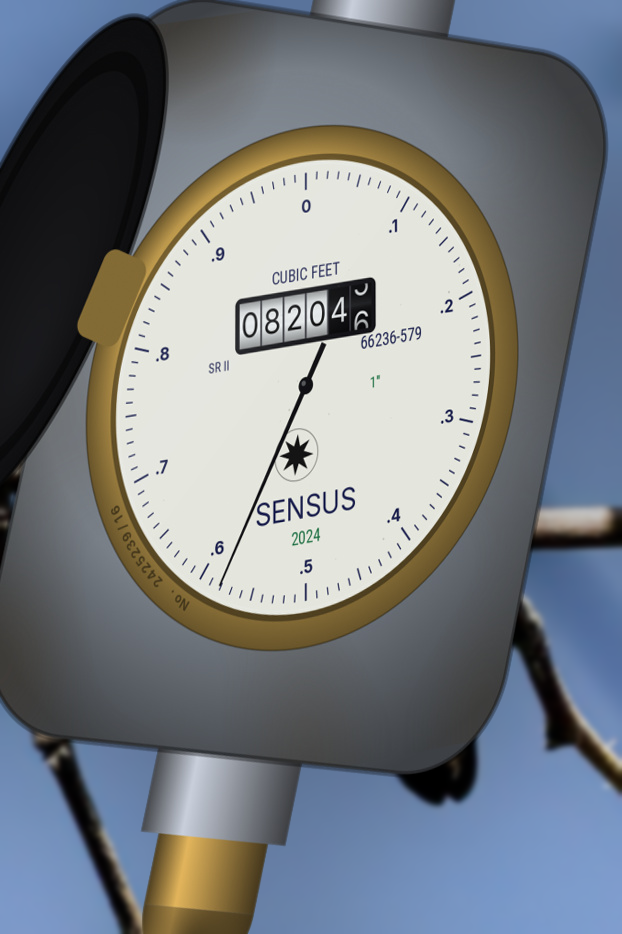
82045.58 ft³
